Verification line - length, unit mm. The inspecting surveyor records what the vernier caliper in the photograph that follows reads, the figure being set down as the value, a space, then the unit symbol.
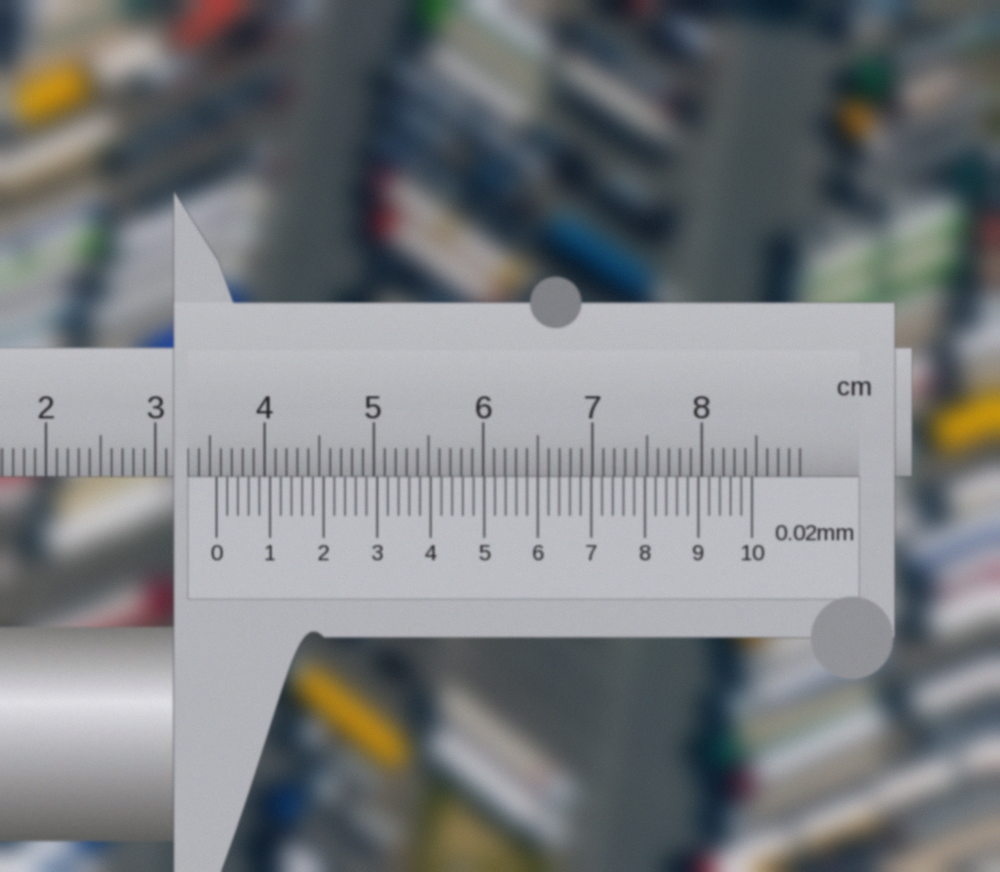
35.6 mm
